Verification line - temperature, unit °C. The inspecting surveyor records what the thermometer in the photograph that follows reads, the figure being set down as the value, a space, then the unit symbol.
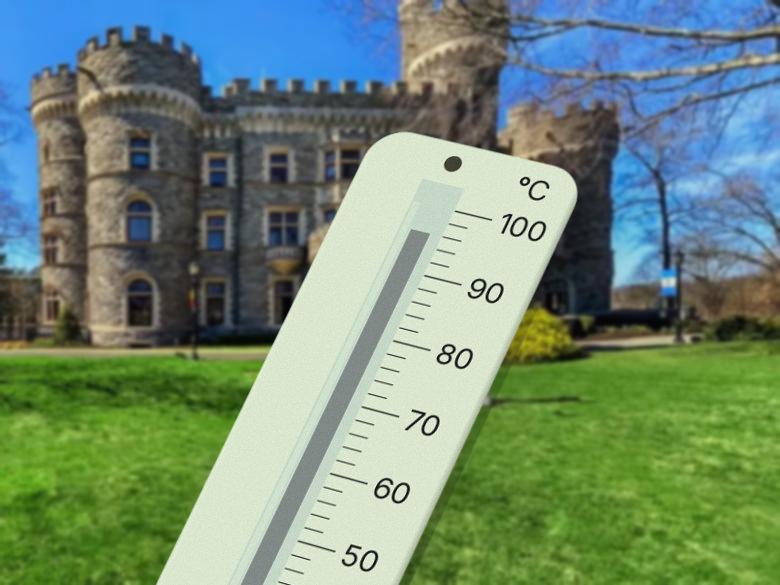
96 °C
